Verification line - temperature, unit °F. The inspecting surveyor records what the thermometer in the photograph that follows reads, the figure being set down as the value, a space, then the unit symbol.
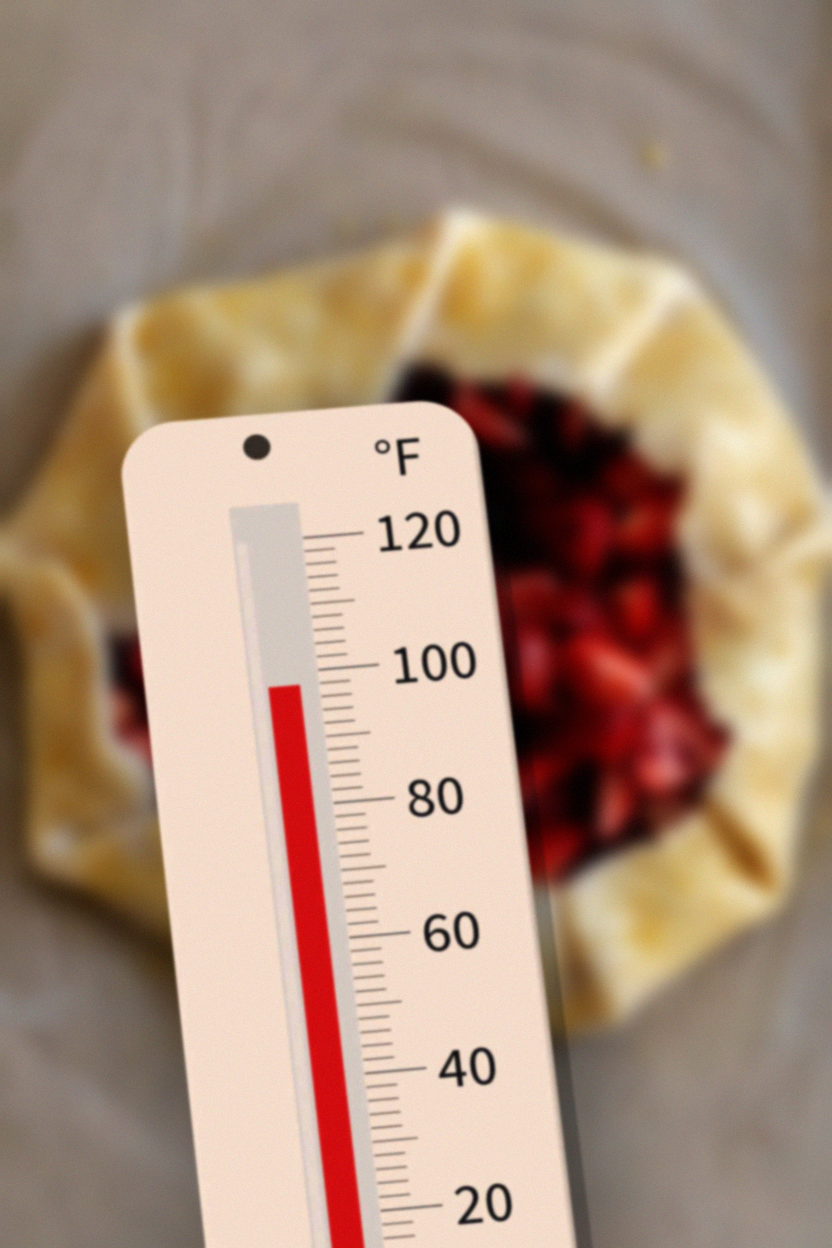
98 °F
